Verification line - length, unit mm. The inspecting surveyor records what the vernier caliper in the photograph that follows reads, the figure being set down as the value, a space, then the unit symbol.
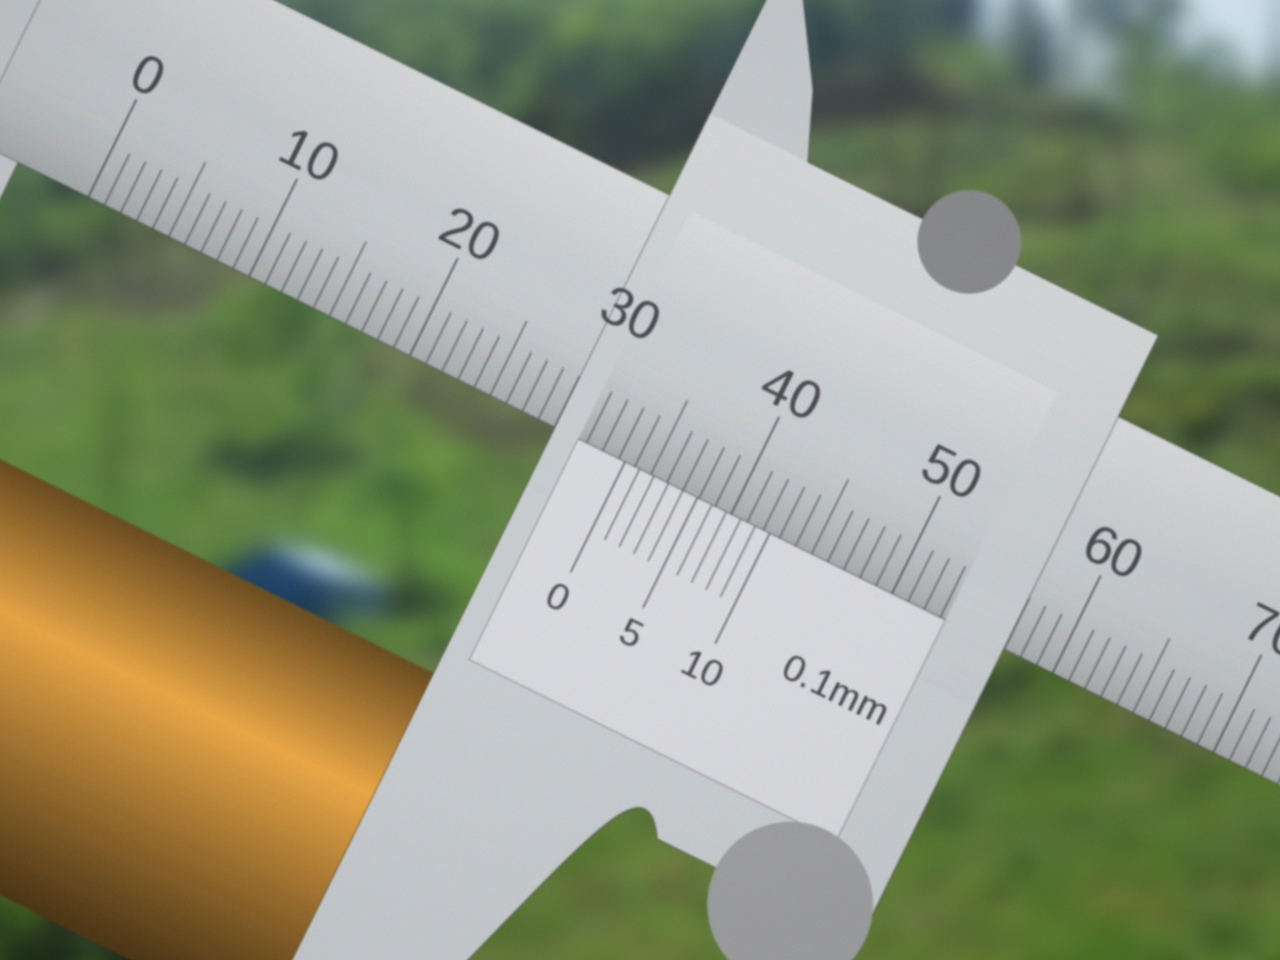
33.4 mm
